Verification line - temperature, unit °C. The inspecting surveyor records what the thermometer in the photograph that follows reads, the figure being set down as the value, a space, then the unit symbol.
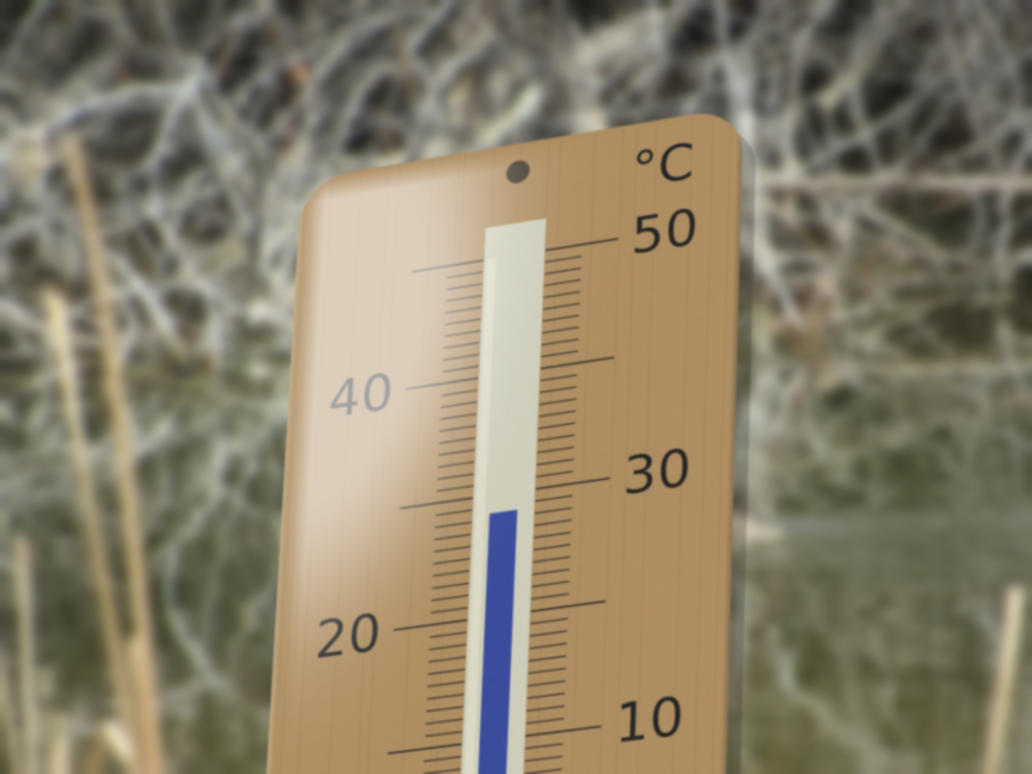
28.5 °C
